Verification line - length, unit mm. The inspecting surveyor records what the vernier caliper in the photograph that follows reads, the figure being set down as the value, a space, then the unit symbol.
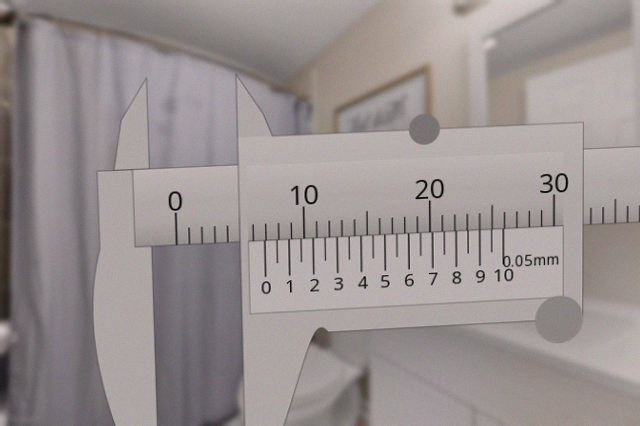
6.9 mm
